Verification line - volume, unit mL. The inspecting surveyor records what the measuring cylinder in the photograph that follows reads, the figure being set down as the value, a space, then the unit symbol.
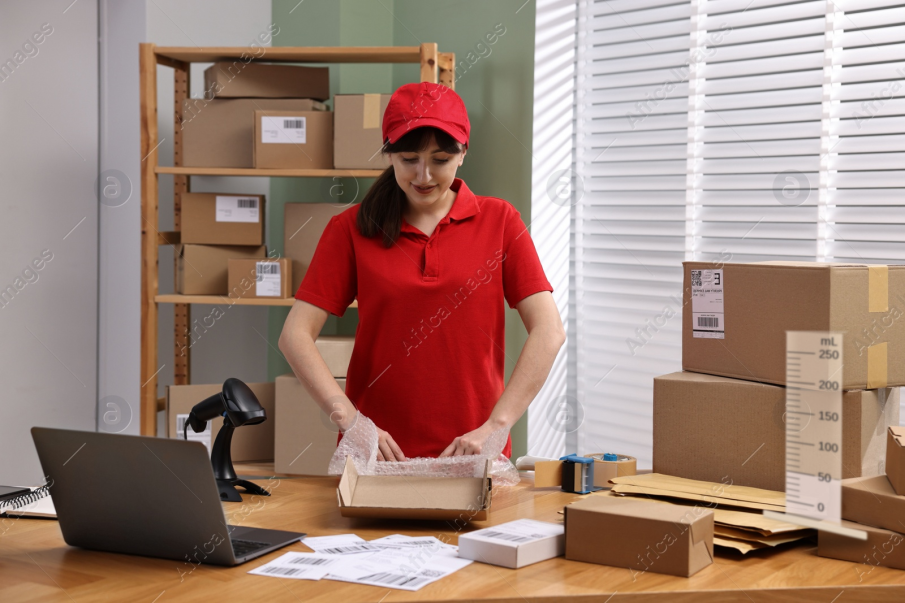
50 mL
